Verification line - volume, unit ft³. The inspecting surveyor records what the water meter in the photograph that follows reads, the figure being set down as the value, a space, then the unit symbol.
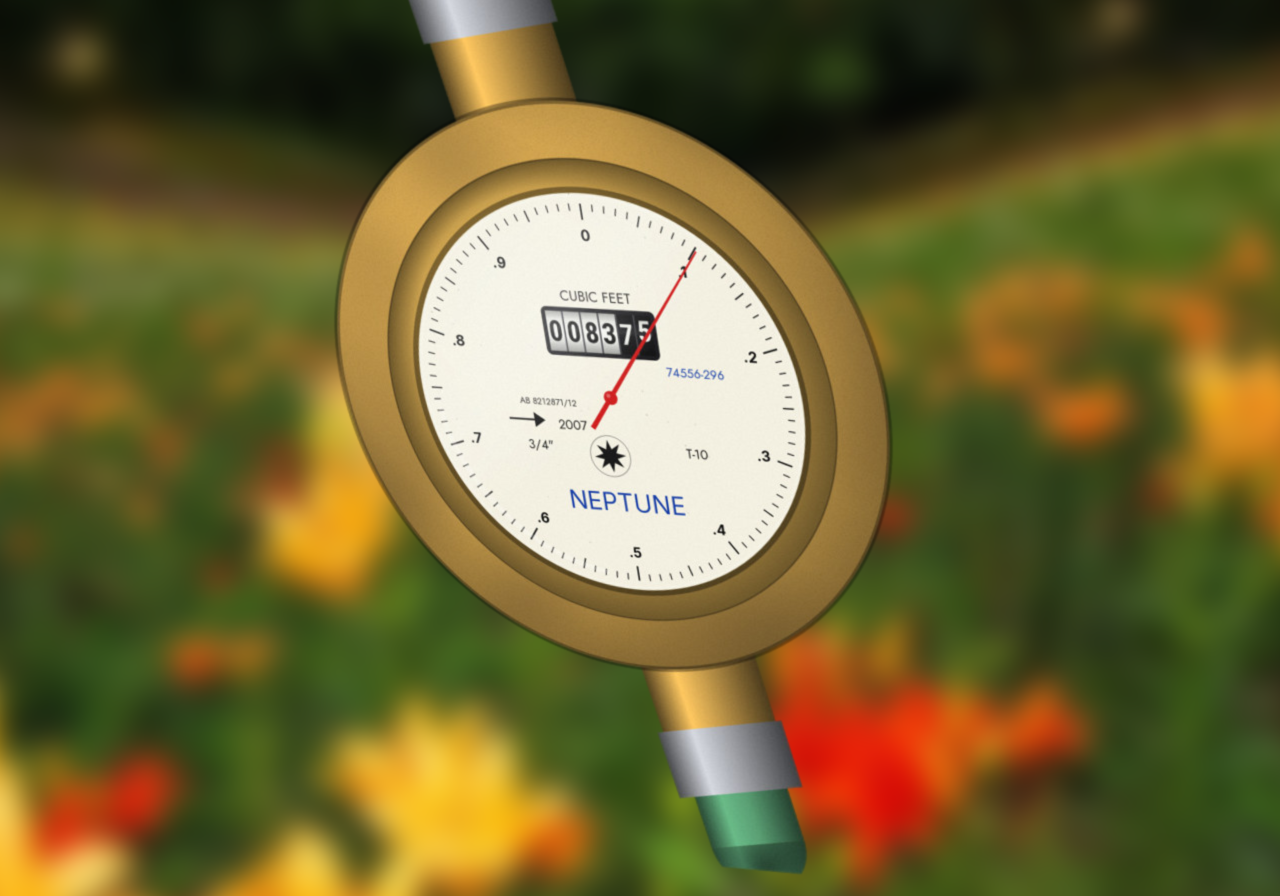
8375.10 ft³
